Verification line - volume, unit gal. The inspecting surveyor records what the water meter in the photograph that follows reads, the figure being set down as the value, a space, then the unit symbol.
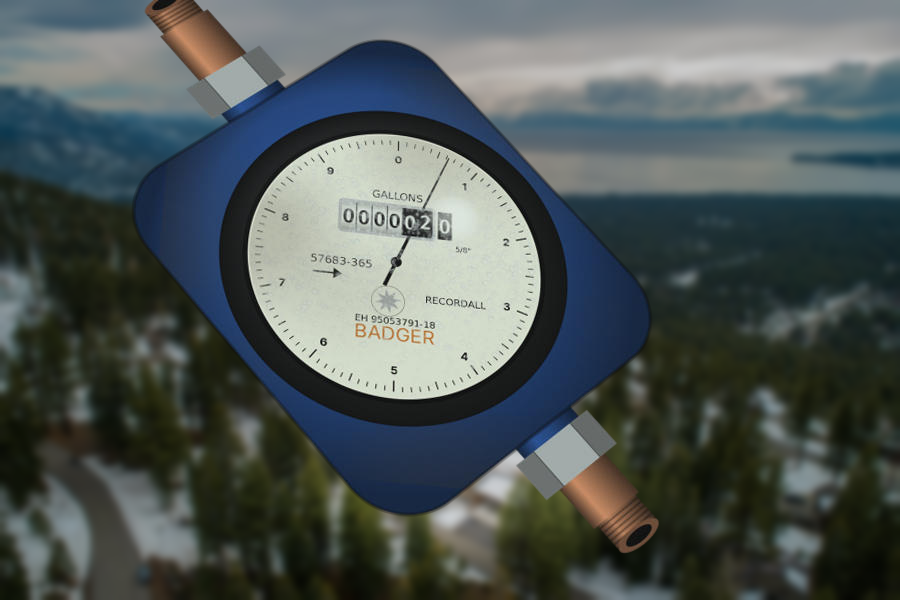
20.6 gal
